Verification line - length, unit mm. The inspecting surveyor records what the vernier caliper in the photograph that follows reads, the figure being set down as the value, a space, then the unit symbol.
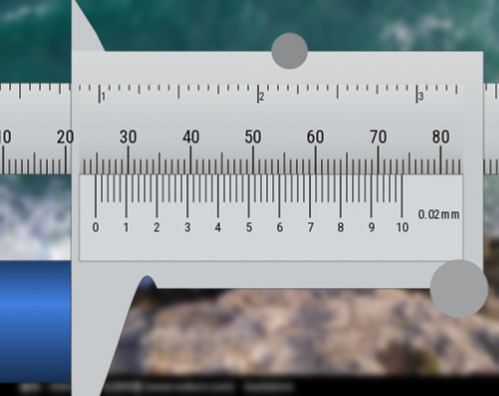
24.8 mm
